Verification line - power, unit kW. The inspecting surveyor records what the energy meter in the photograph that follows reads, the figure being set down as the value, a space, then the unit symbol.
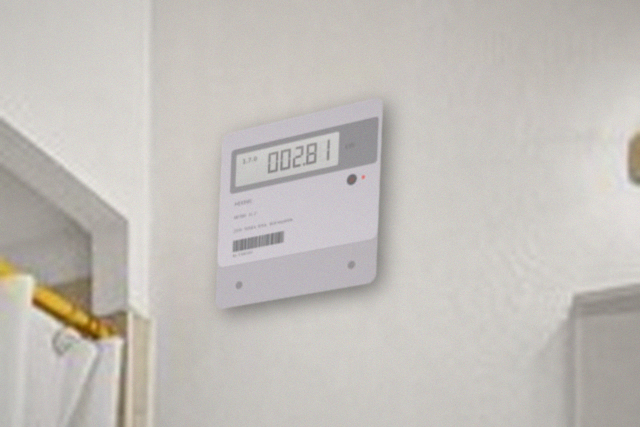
2.81 kW
